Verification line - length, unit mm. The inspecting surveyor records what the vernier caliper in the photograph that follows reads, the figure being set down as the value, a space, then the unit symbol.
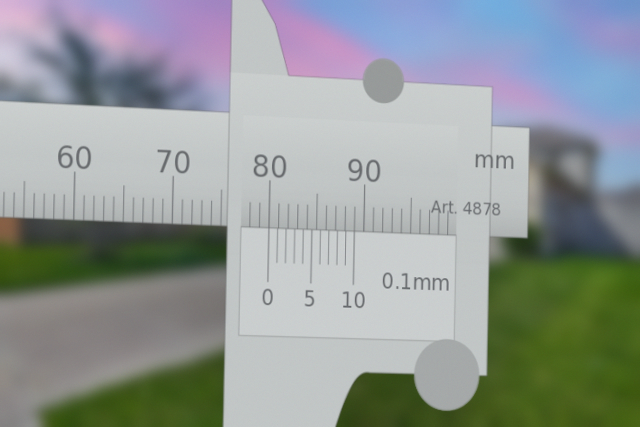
80.0 mm
